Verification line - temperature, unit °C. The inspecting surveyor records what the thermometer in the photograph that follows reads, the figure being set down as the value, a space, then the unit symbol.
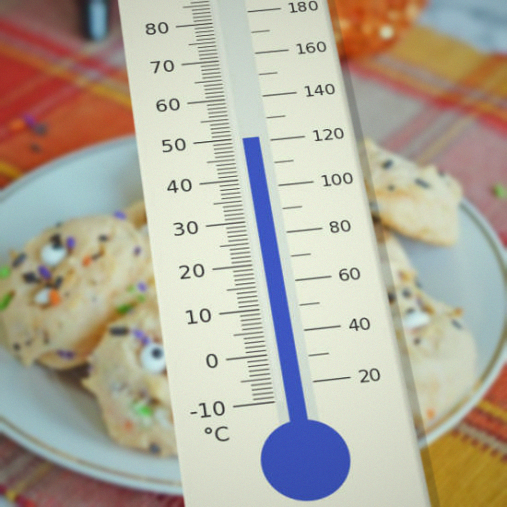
50 °C
